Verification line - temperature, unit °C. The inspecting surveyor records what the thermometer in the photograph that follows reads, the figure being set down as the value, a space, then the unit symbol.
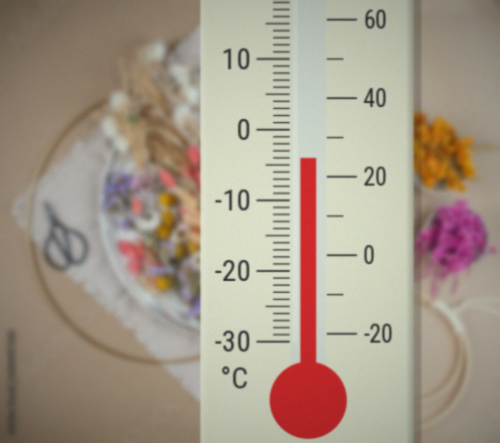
-4 °C
